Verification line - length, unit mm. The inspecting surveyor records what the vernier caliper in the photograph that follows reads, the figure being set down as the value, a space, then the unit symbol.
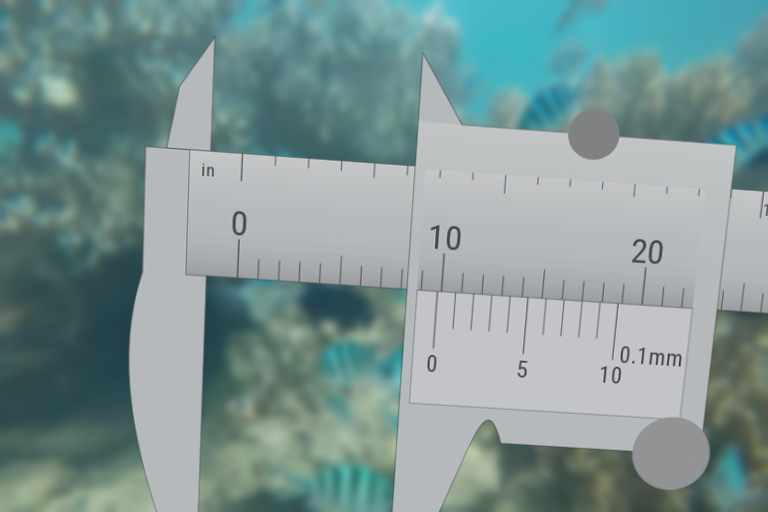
9.8 mm
